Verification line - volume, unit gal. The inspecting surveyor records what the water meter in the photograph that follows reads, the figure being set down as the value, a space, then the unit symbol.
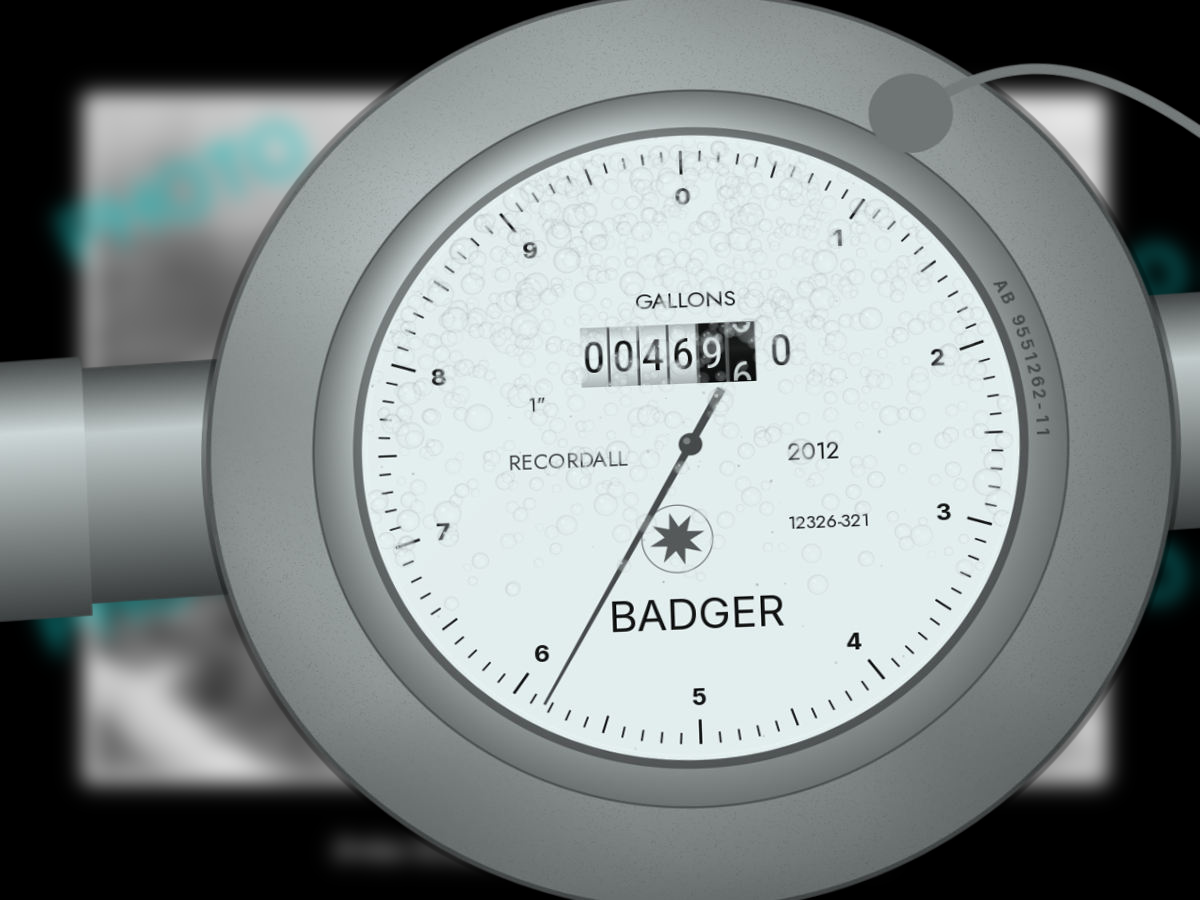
46955.8 gal
